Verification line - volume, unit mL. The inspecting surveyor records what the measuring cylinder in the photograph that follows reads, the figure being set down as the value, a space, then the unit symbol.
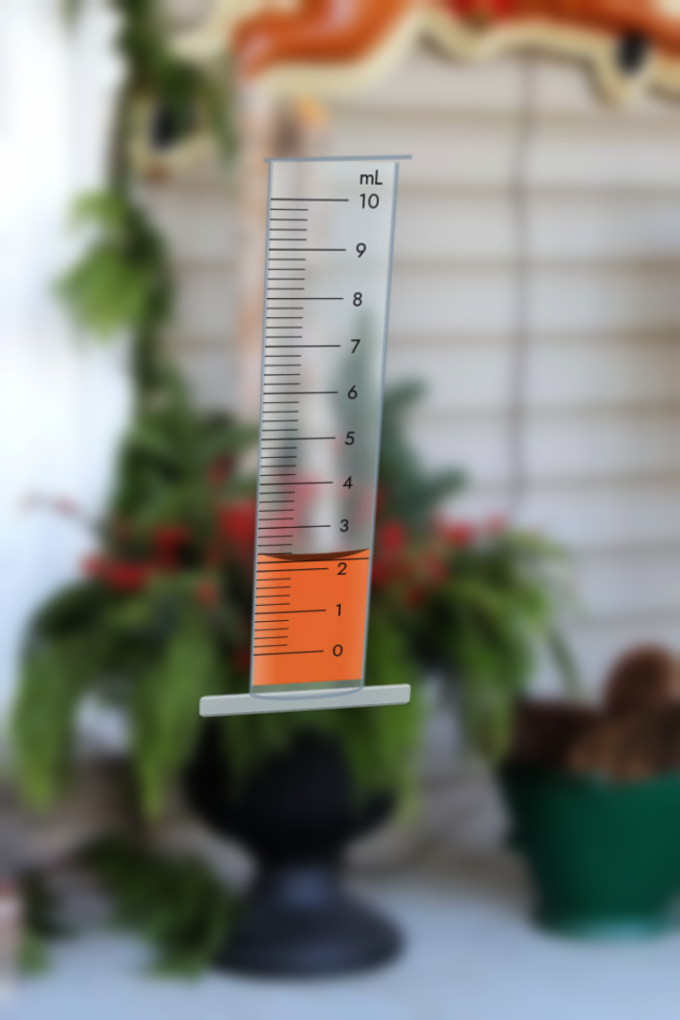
2.2 mL
